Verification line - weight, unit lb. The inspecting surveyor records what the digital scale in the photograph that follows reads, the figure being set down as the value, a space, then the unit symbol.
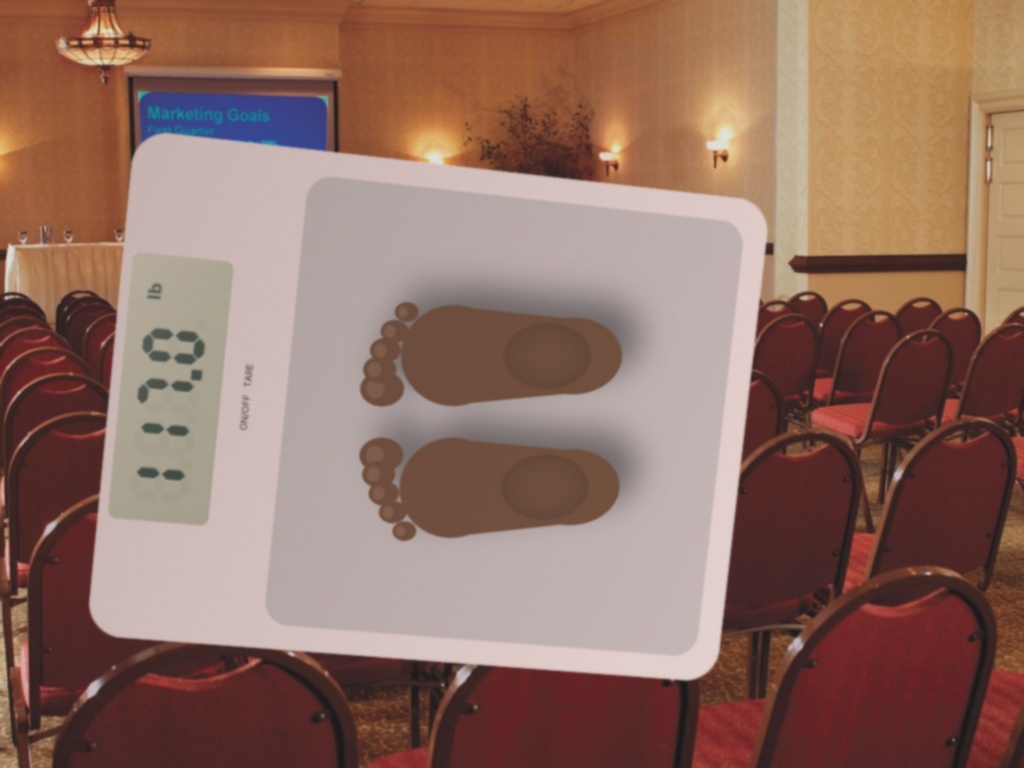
117.0 lb
